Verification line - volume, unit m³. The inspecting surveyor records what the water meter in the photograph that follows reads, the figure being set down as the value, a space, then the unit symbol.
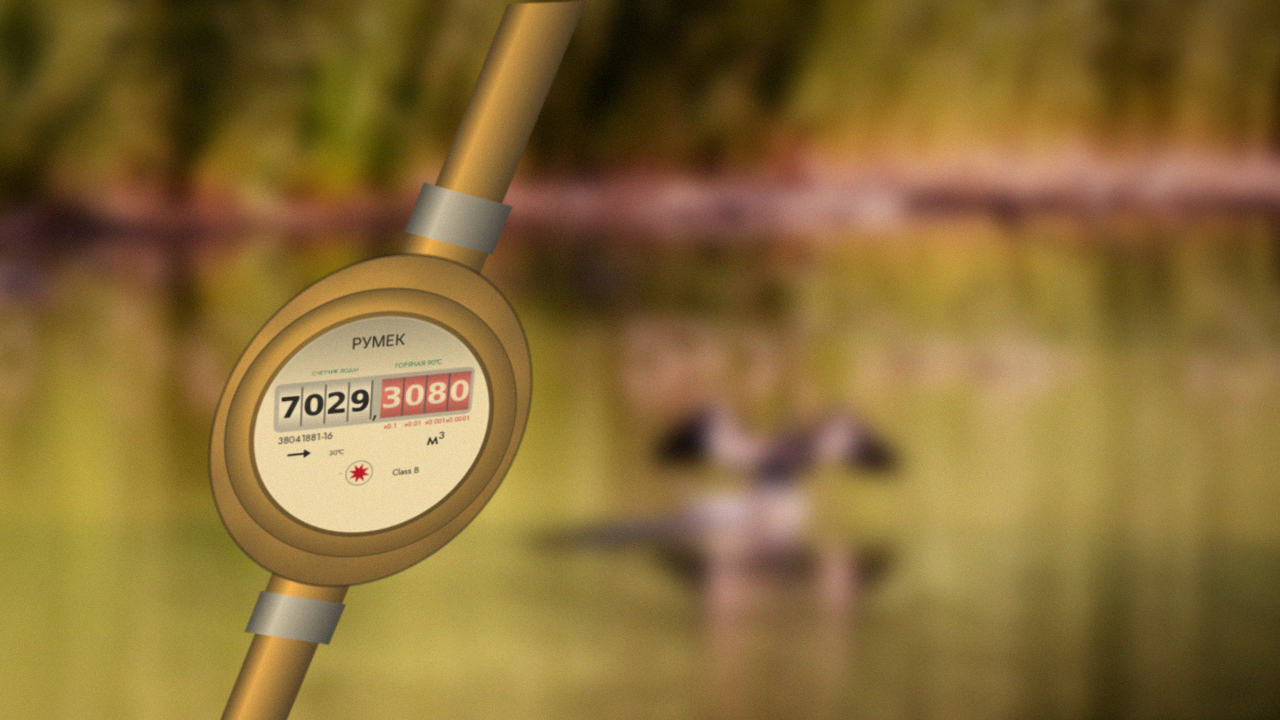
7029.3080 m³
